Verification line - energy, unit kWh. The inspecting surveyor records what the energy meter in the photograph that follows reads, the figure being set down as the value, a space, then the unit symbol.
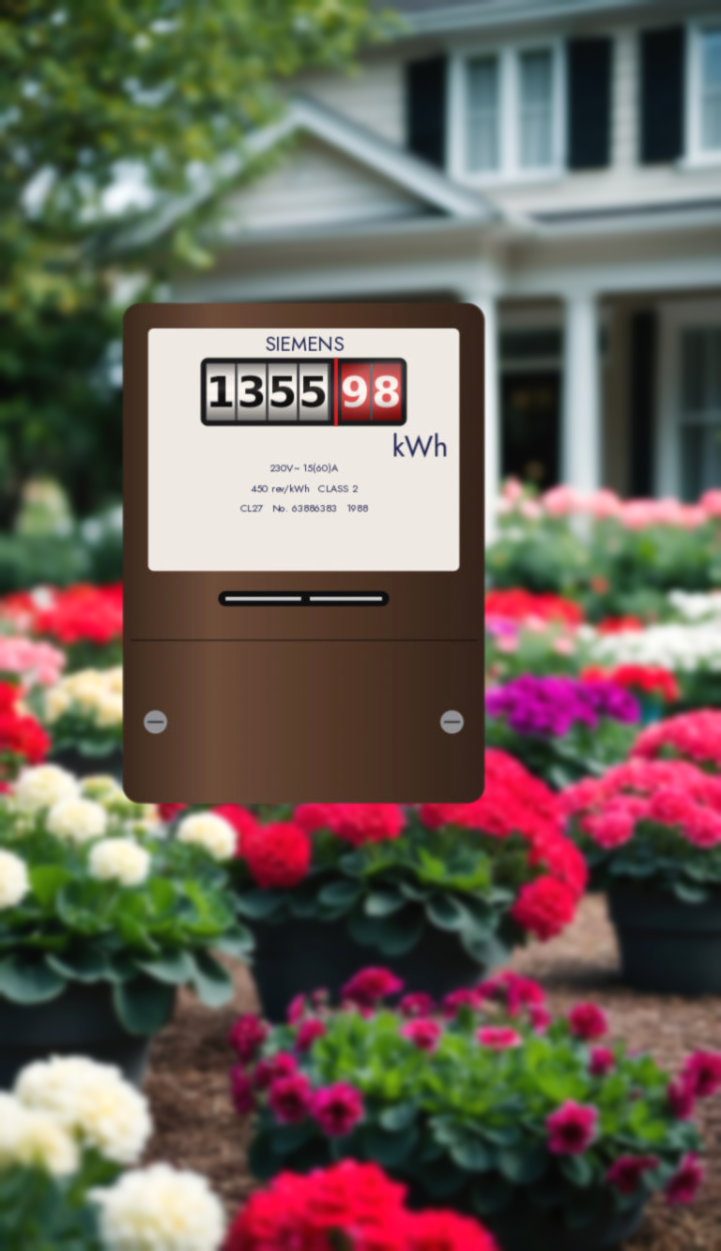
1355.98 kWh
